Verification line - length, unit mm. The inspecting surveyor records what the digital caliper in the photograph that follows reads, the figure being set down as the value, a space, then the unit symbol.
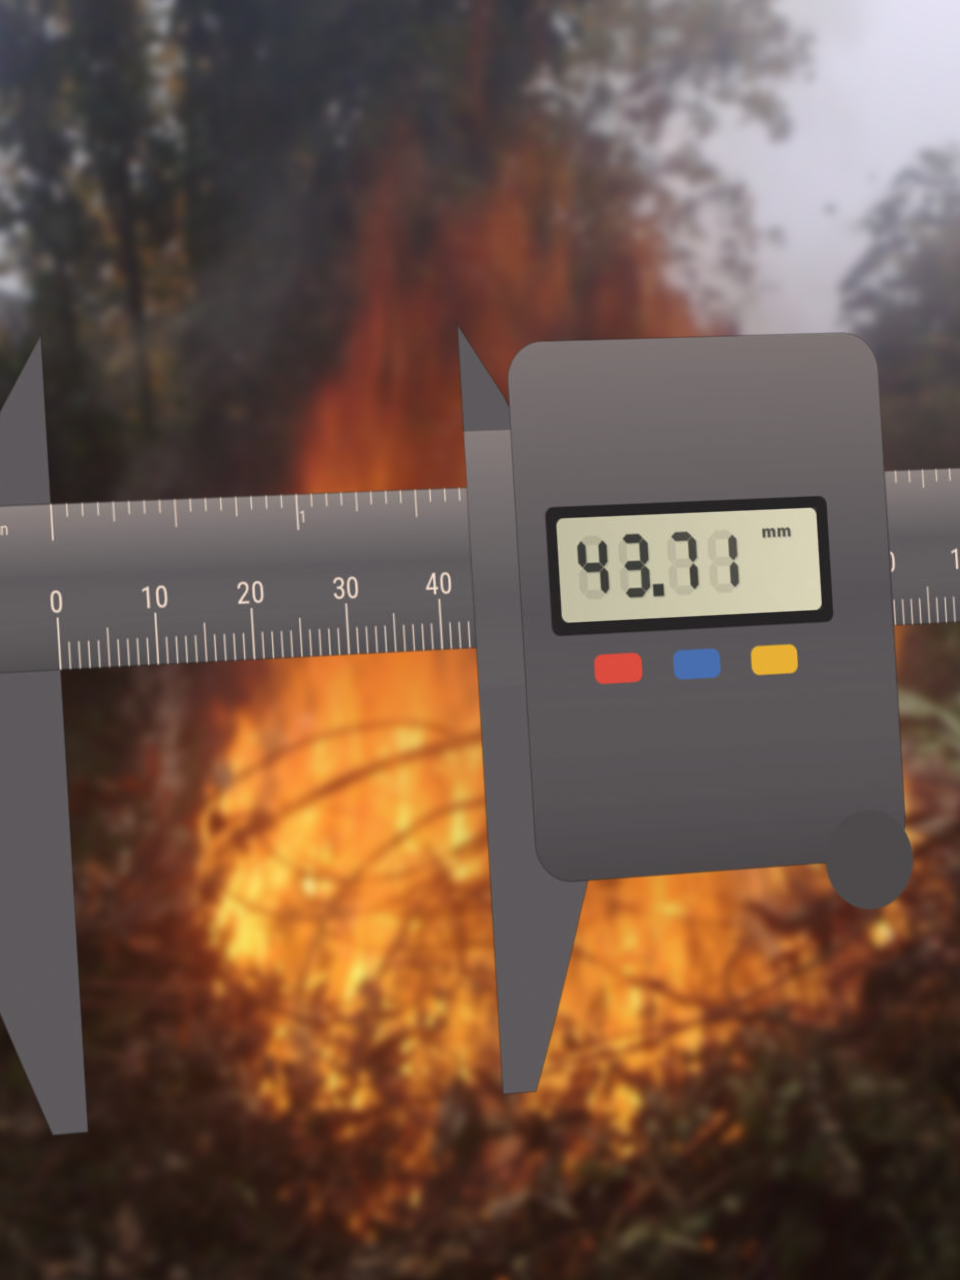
43.71 mm
